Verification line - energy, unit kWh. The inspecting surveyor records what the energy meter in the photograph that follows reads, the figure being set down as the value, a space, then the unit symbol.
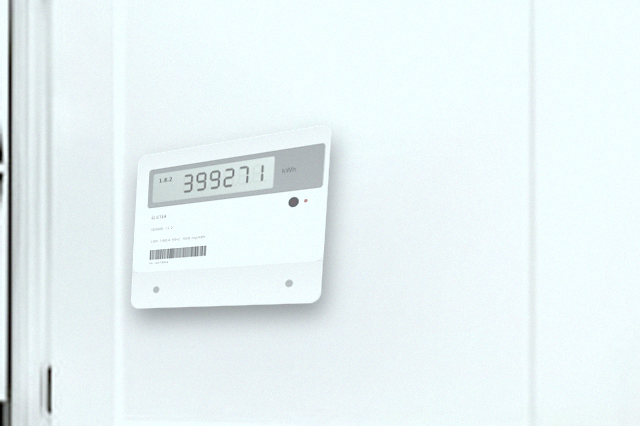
399271 kWh
